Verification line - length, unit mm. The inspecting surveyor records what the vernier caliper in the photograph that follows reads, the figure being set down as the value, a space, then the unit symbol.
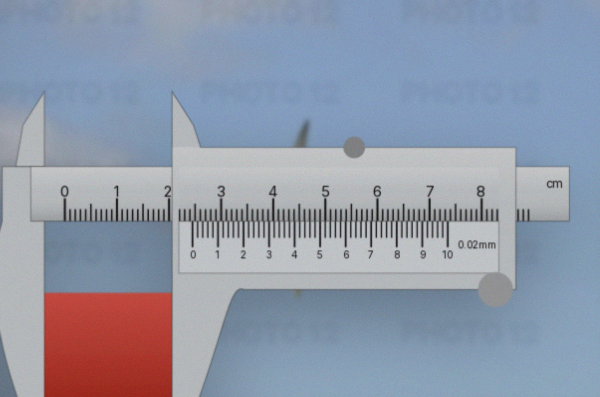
24.5 mm
